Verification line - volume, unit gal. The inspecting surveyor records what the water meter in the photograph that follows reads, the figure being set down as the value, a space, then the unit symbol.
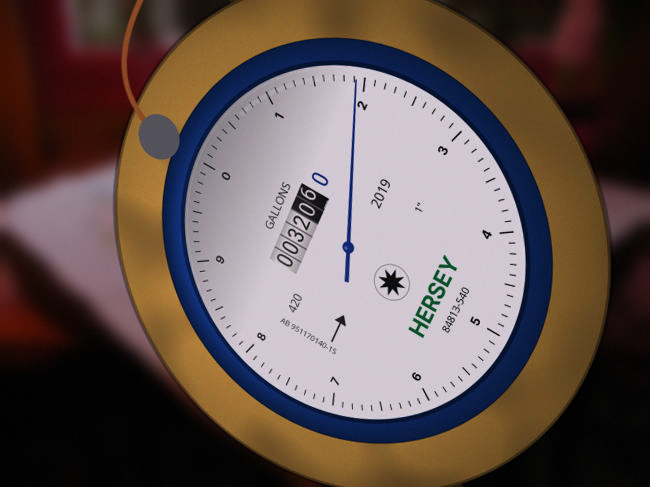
32061.9 gal
